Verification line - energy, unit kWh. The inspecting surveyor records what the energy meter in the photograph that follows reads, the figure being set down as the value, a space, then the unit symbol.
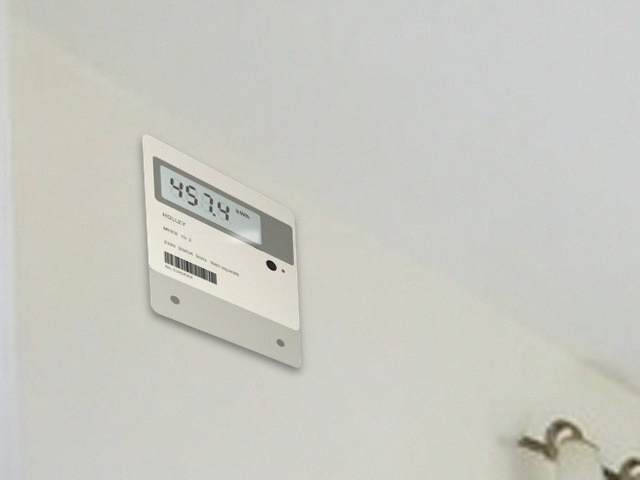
457.4 kWh
